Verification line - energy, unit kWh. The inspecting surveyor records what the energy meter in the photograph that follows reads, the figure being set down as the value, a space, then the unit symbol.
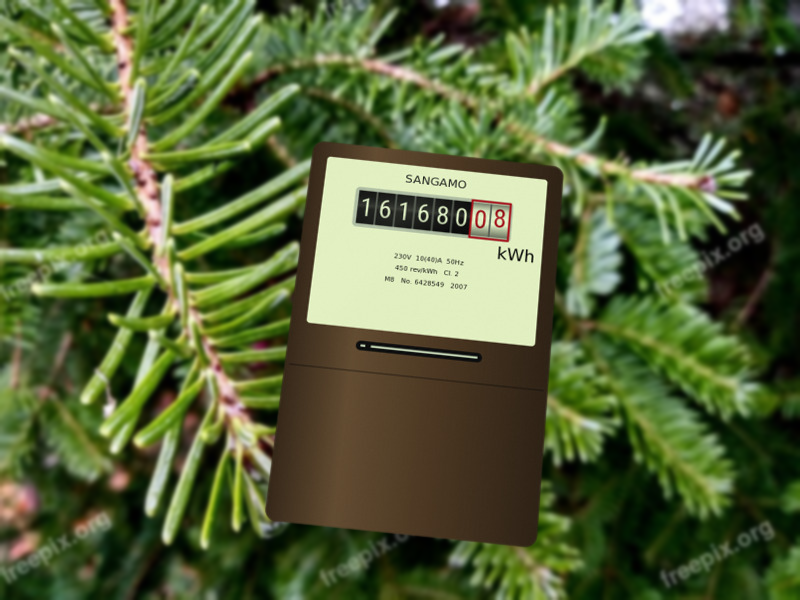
161680.08 kWh
